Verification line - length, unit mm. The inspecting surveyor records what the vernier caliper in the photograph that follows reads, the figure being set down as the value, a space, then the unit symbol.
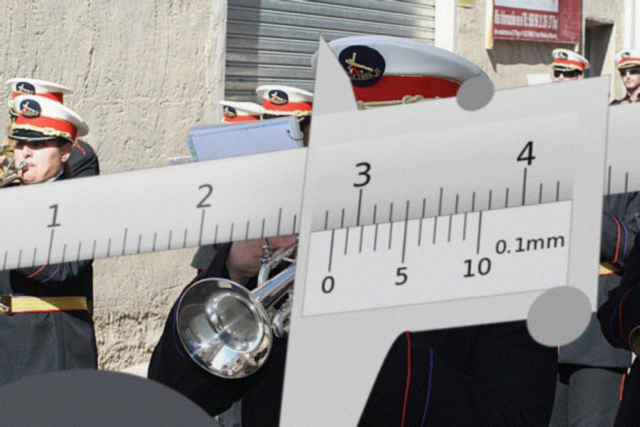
28.5 mm
